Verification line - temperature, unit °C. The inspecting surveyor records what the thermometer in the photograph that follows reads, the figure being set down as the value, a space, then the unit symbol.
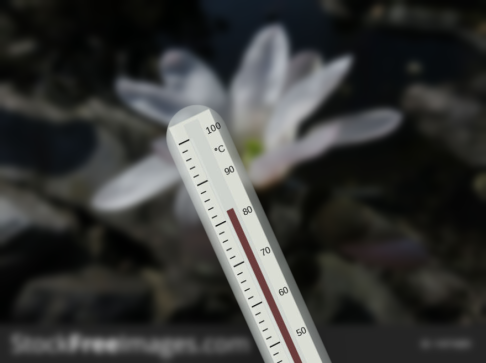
82 °C
